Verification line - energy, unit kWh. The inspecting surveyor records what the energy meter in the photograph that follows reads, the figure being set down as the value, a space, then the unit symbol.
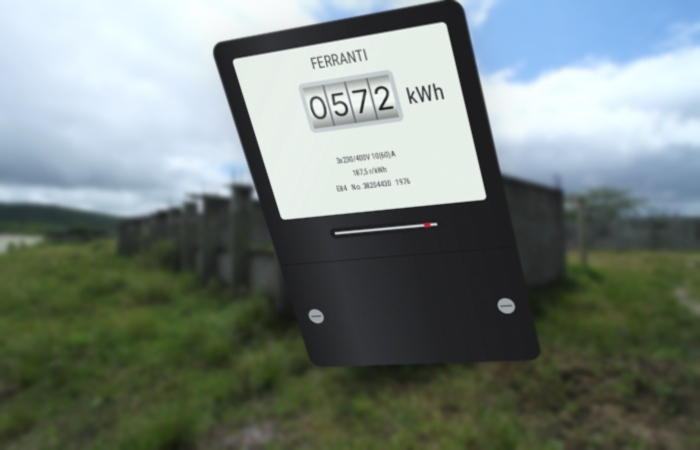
572 kWh
